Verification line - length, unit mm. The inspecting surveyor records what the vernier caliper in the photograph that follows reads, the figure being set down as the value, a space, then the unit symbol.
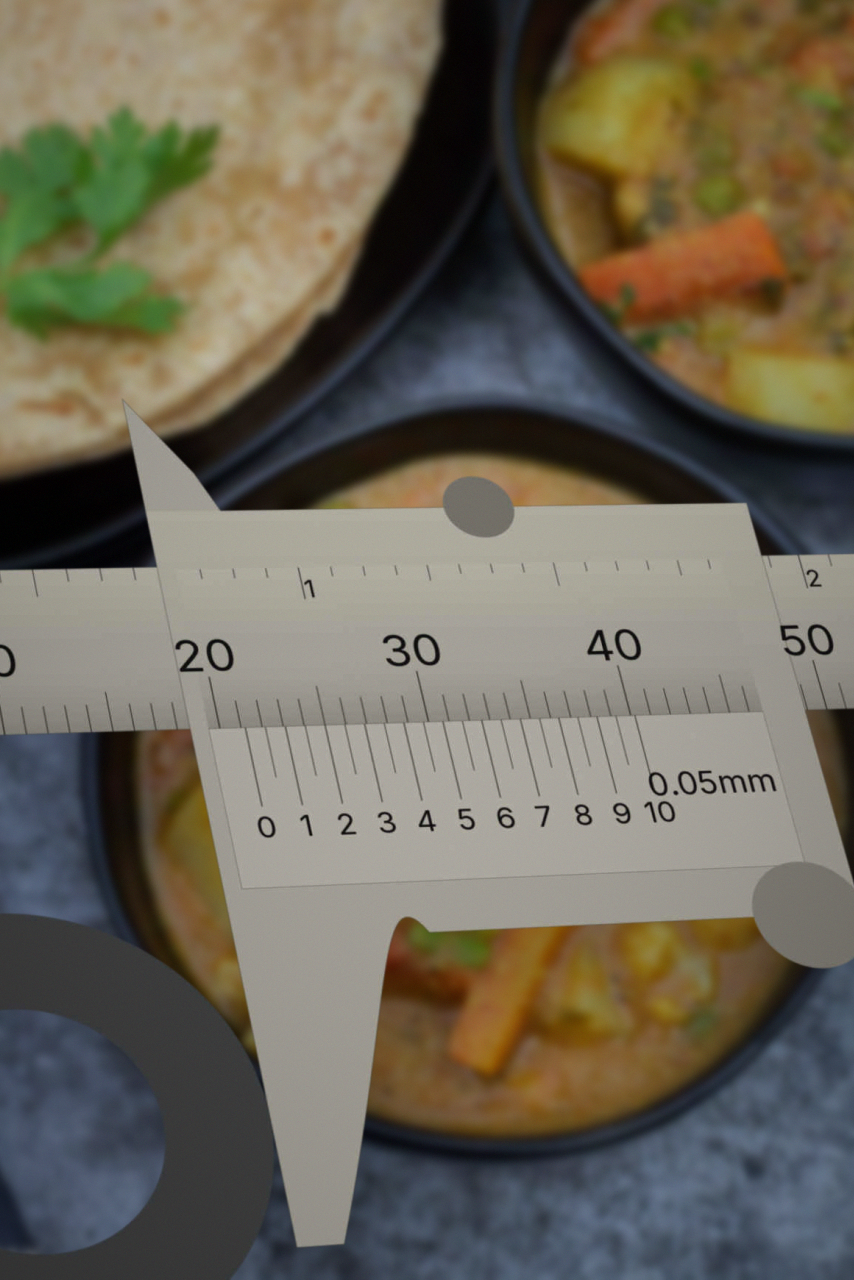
21.2 mm
